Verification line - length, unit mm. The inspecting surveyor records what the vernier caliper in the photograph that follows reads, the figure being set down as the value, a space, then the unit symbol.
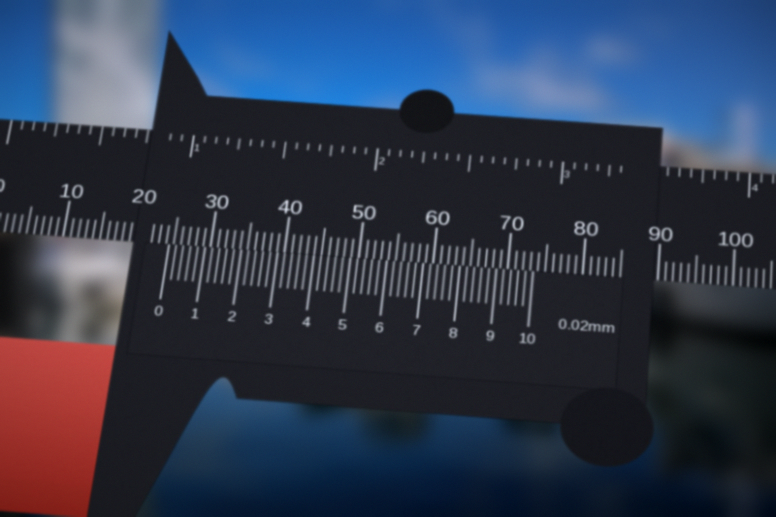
24.4 mm
